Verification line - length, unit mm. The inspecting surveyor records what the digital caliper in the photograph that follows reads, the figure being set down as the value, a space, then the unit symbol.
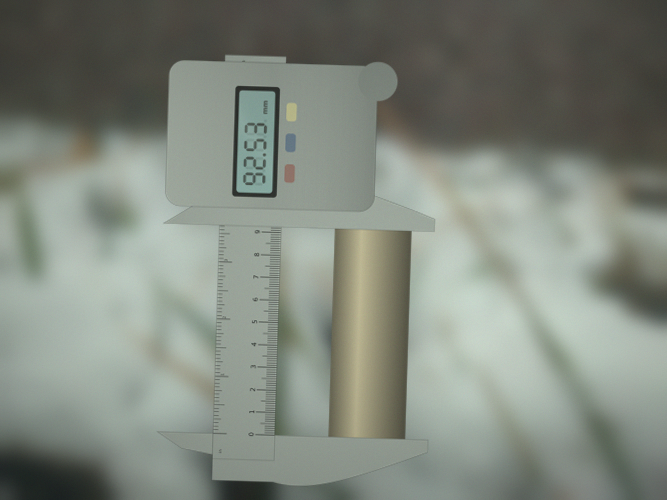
92.53 mm
